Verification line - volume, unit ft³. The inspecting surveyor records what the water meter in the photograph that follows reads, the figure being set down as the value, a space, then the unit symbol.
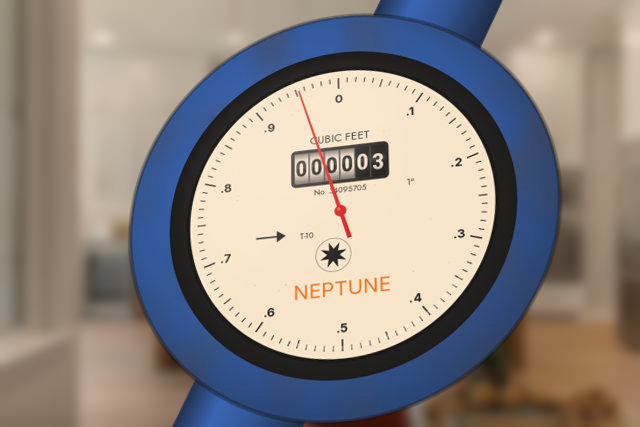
2.95 ft³
